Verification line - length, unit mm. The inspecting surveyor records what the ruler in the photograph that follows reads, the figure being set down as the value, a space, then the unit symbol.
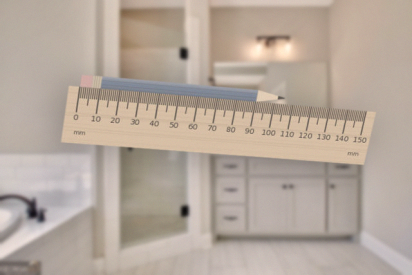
105 mm
